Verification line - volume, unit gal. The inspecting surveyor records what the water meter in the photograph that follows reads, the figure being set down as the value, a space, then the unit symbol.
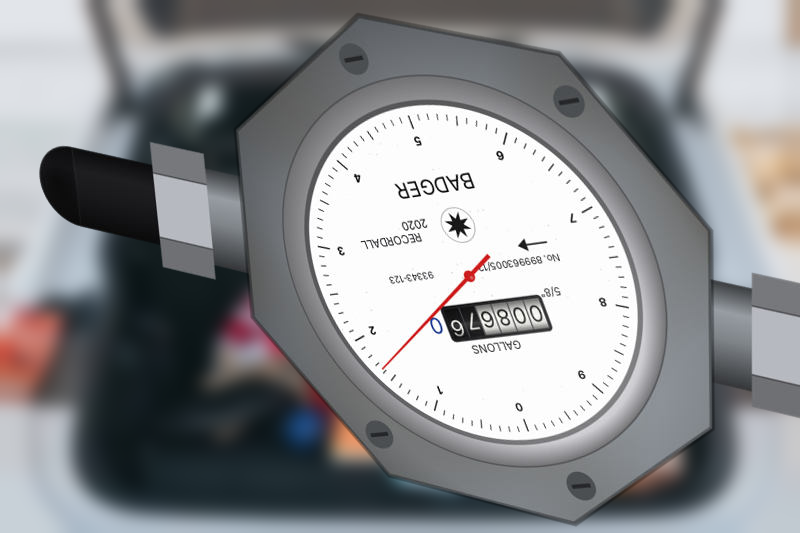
86761.6 gal
